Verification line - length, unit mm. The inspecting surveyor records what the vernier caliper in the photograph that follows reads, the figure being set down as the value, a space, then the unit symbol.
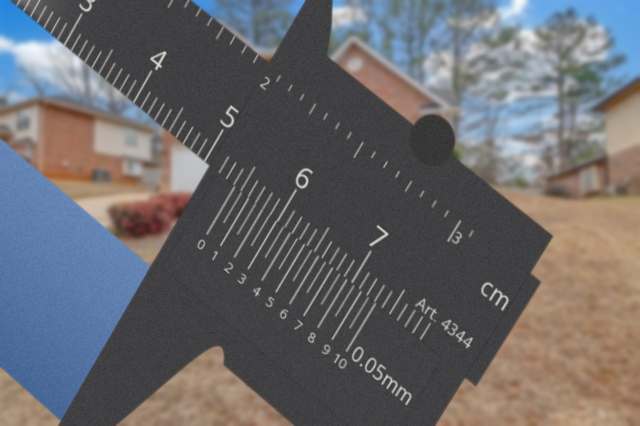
54.2 mm
